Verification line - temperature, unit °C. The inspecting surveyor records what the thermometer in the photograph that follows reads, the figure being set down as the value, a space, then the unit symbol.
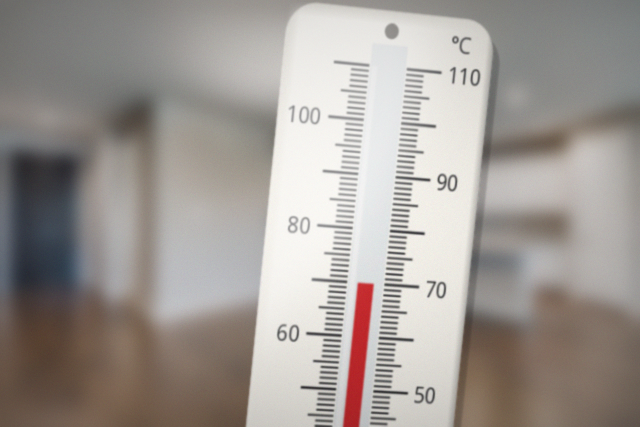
70 °C
